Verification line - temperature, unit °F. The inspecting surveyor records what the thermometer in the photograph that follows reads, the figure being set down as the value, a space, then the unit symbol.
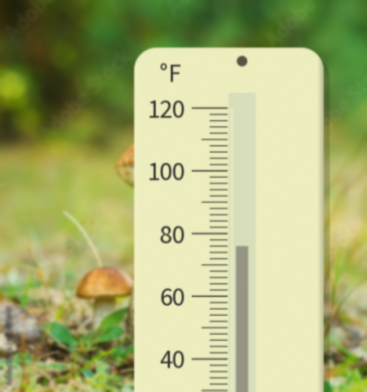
76 °F
